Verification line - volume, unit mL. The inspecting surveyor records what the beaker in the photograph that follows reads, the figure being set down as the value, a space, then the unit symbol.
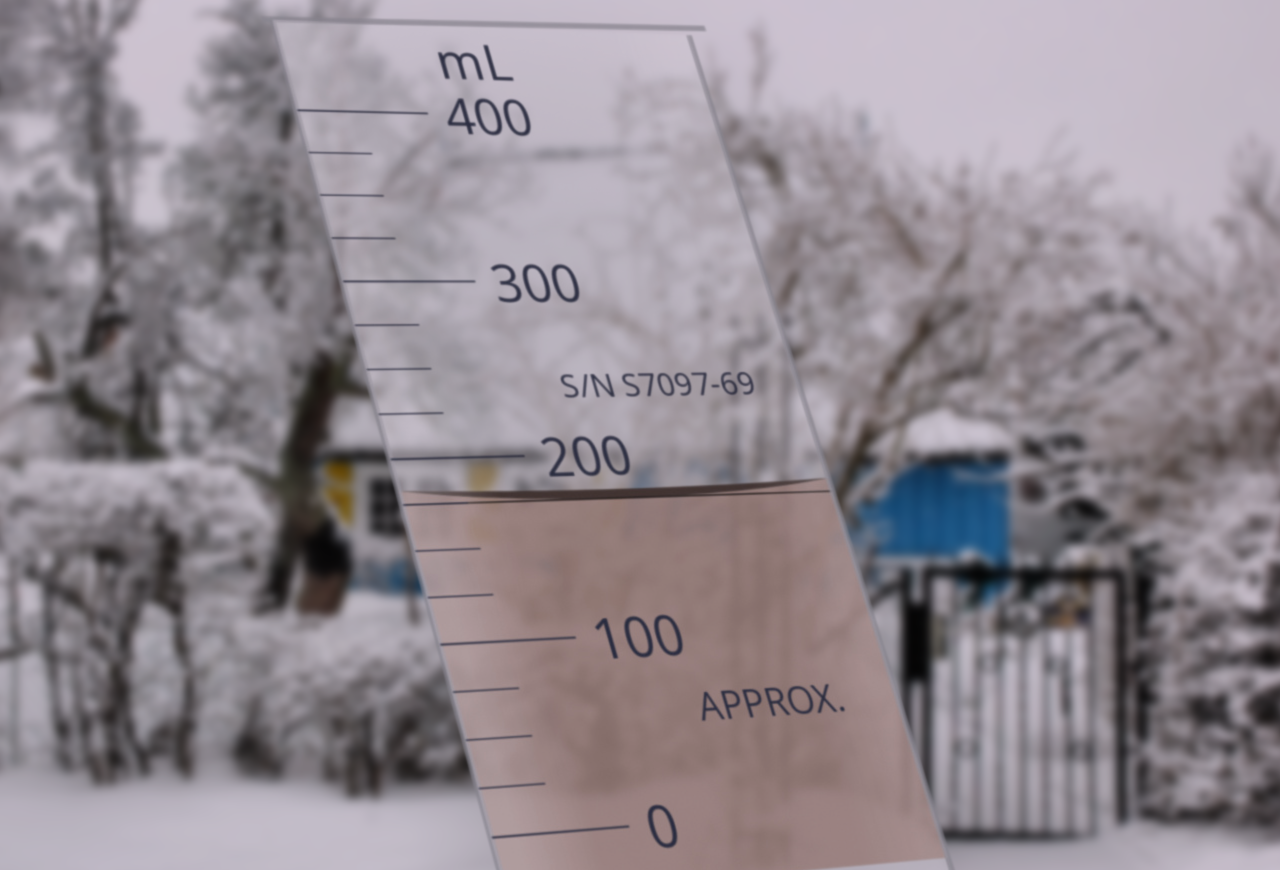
175 mL
